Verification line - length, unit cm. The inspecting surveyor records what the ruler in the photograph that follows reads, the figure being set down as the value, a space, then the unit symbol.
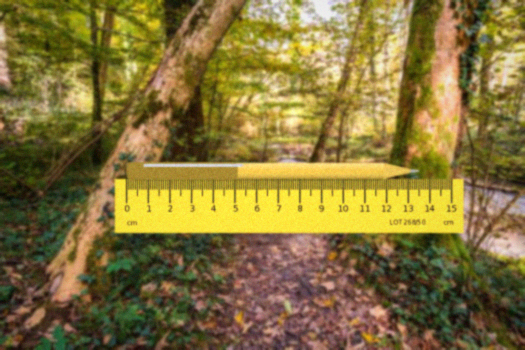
13.5 cm
